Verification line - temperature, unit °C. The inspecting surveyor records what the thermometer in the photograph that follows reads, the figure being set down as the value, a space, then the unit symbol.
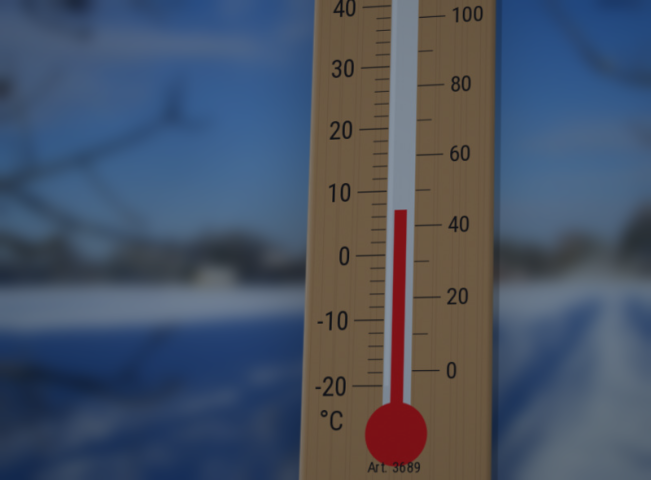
7 °C
